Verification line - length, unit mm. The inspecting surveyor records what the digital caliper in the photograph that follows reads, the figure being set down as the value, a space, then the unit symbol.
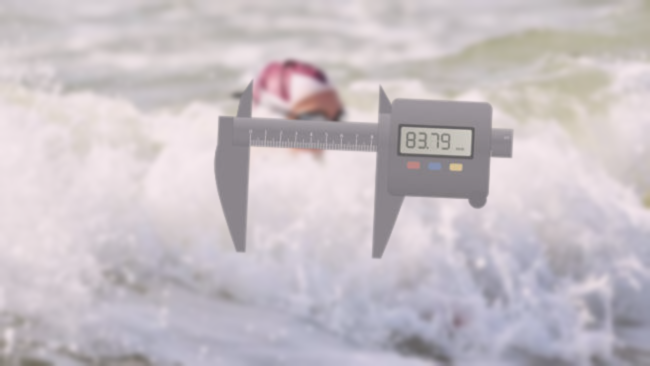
83.79 mm
